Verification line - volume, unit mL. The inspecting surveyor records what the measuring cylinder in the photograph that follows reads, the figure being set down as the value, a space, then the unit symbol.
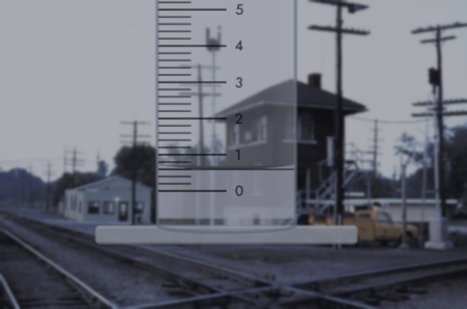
0.6 mL
